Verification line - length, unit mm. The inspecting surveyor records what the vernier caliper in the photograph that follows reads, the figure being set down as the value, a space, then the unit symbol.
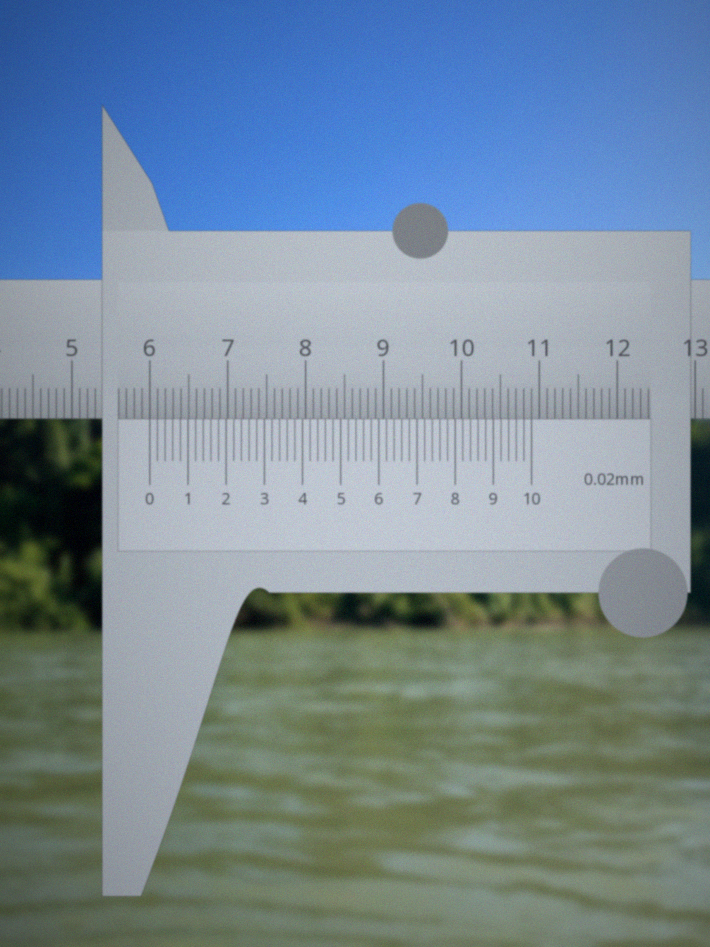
60.0 mm
